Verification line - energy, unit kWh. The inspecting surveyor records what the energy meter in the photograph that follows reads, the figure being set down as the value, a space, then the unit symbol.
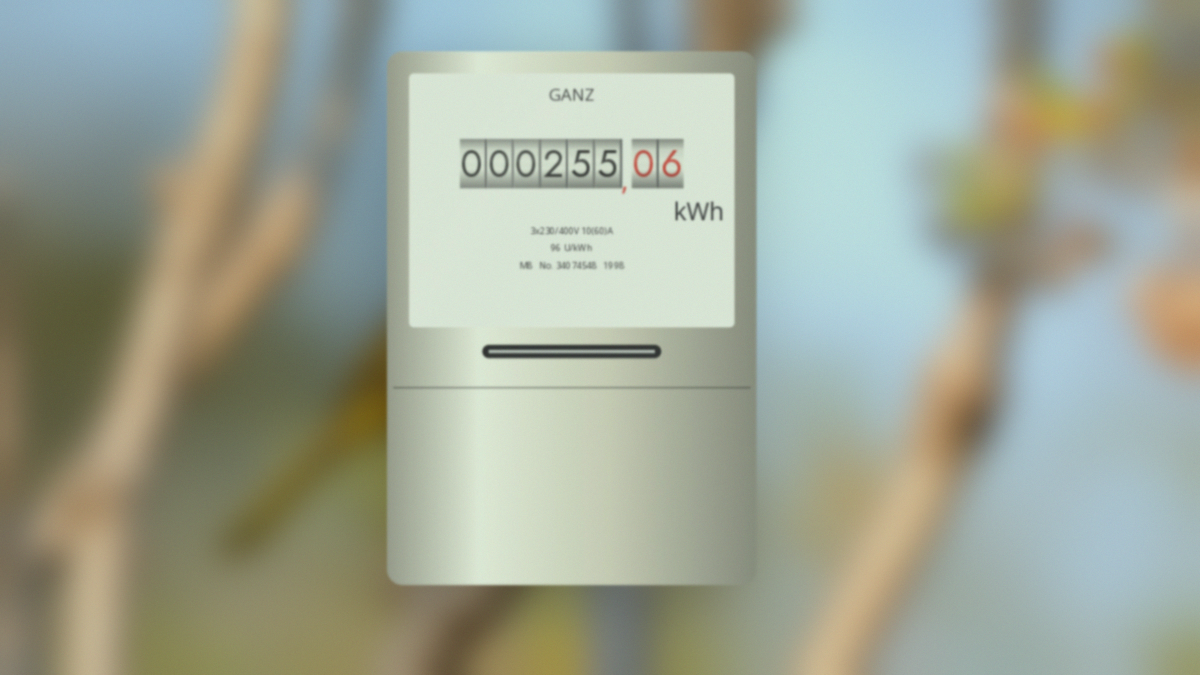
255.06 kWh
